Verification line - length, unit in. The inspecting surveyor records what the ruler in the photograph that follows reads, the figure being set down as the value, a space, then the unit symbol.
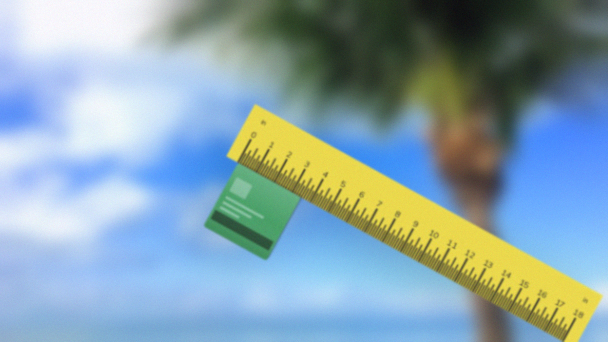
3.5 in
